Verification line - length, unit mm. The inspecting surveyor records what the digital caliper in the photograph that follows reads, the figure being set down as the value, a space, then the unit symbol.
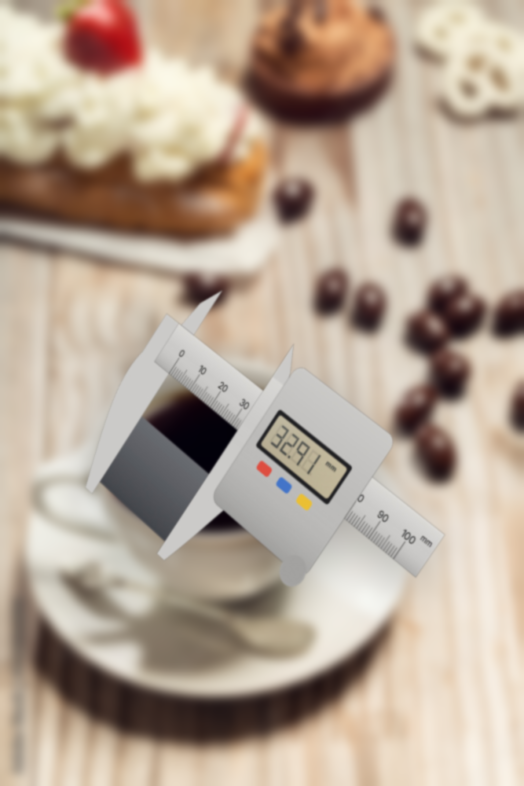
32.91 mm
